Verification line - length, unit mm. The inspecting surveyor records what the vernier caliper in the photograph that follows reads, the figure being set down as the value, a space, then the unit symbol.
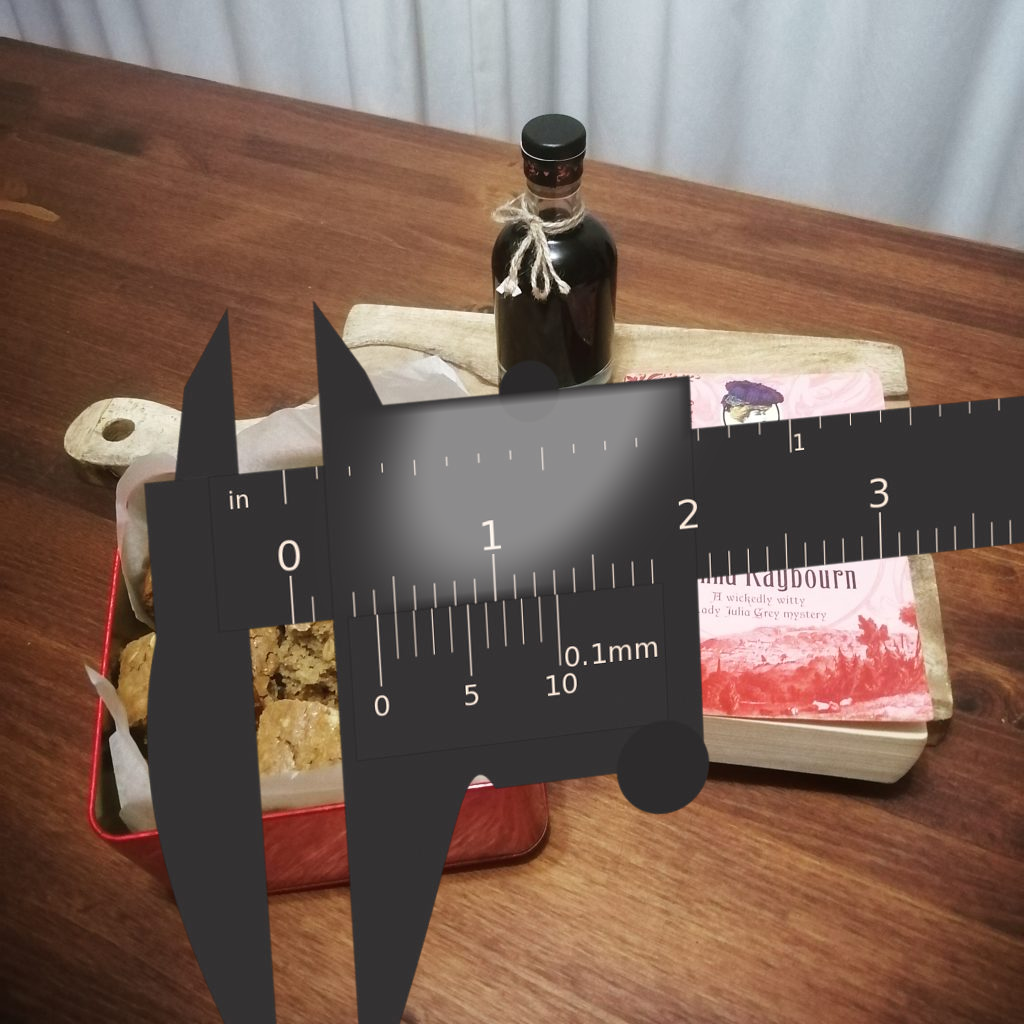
4.1 mm
